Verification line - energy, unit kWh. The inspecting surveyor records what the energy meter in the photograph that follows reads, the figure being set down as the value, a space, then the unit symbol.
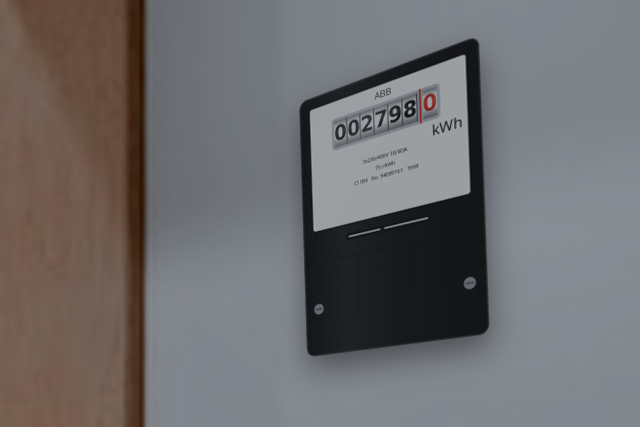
2798.0 kWh
